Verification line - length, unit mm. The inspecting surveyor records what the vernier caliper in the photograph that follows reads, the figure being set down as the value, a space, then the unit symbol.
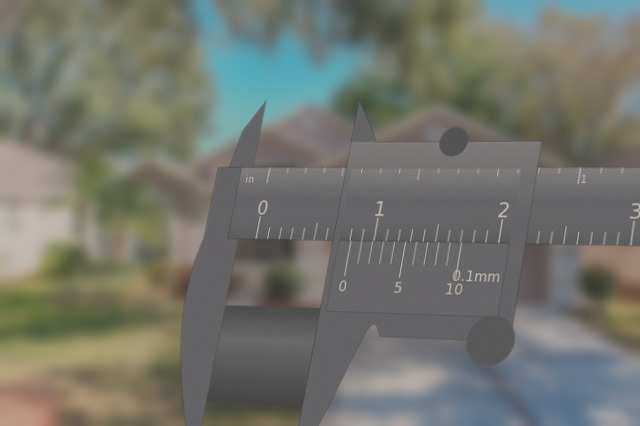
8.1 mm
